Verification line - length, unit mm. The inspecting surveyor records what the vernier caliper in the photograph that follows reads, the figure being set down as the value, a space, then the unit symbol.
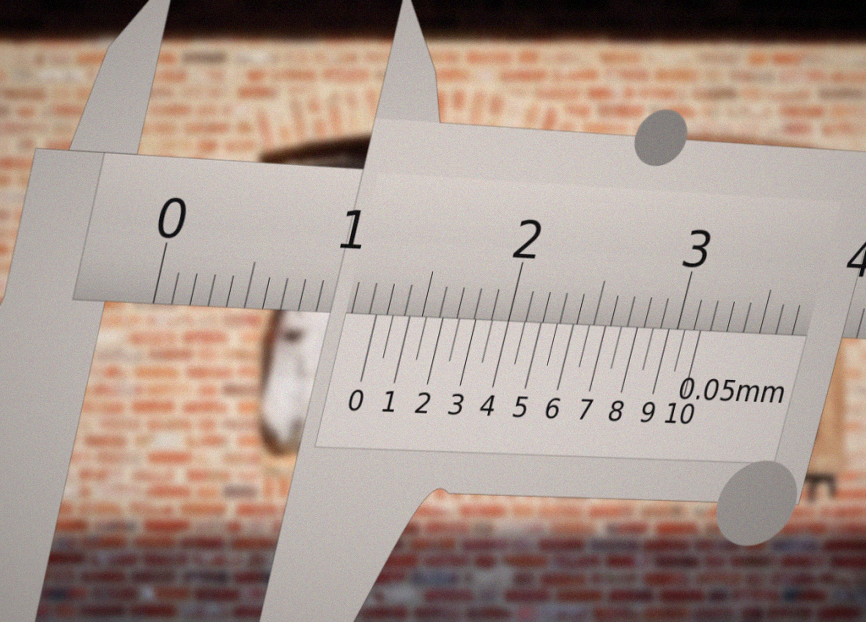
12.4 mm
